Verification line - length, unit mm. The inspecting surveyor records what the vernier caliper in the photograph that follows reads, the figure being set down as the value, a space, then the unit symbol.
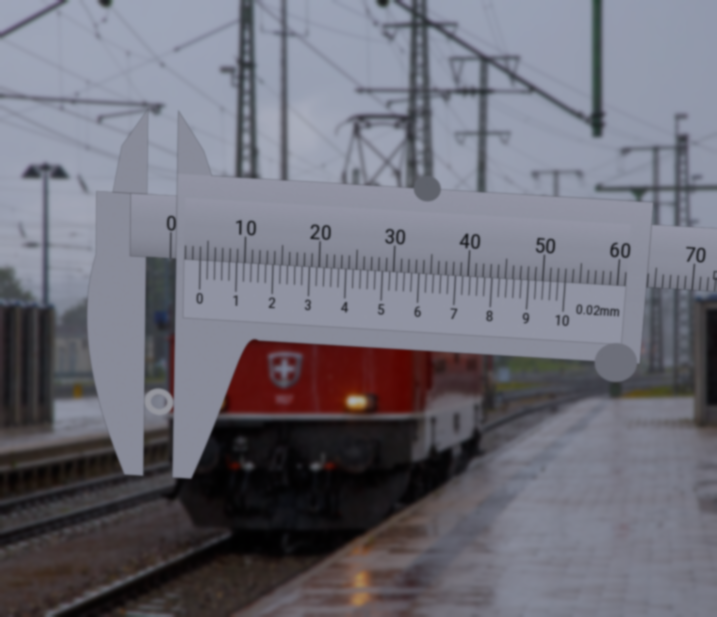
4.0 mm
